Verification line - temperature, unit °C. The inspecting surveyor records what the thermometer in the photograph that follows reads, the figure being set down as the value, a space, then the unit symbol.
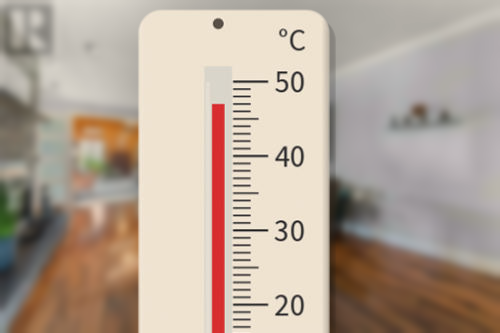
47 °C
